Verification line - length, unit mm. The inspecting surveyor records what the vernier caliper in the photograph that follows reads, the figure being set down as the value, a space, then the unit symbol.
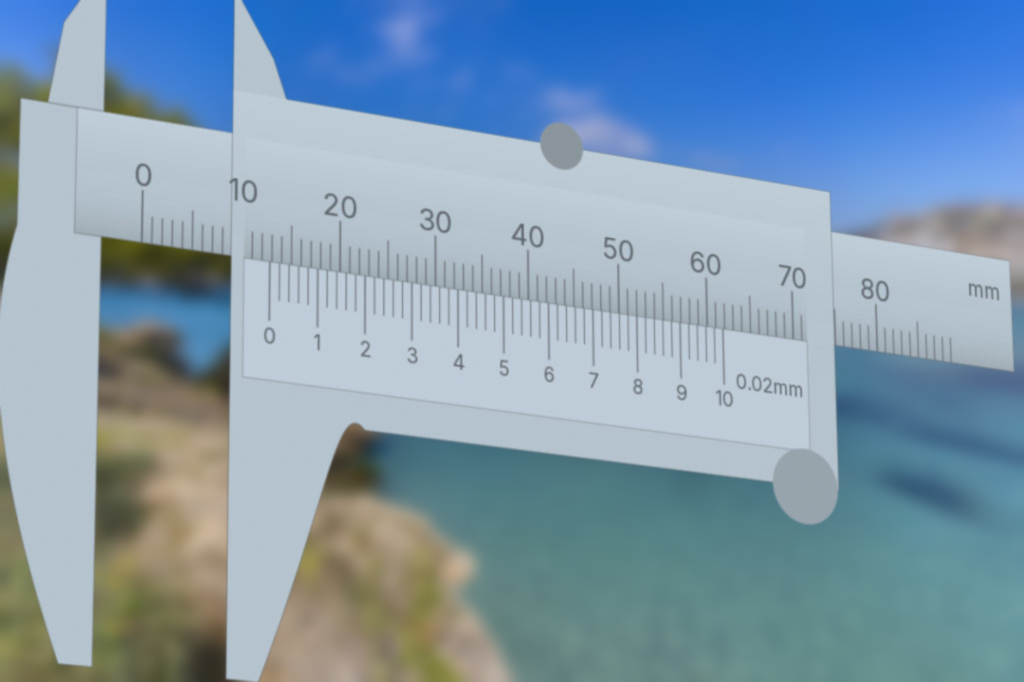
12.8 mm
